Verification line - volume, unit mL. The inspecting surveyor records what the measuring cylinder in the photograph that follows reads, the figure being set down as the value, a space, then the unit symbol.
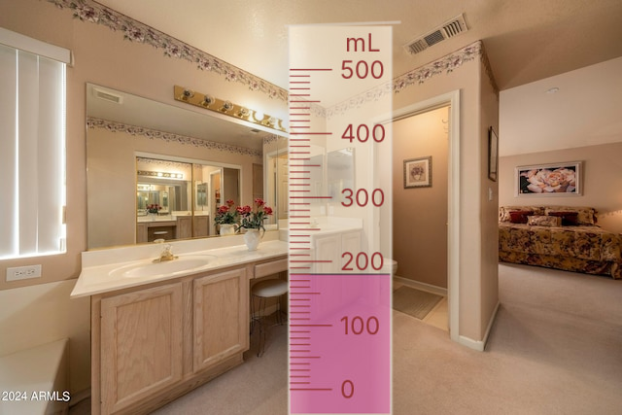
180 mL
